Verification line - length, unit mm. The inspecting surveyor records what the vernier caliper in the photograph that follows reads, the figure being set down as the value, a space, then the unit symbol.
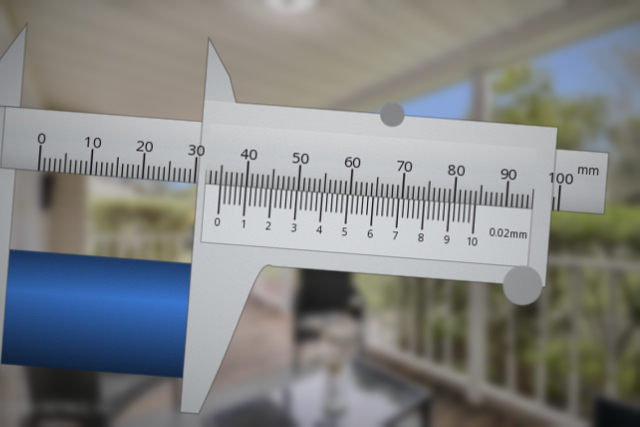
35.0 mm
